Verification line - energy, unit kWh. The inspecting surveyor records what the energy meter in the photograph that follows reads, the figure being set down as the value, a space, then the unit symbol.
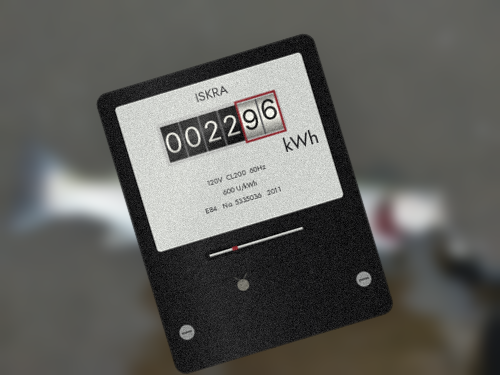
22.96 kWh
